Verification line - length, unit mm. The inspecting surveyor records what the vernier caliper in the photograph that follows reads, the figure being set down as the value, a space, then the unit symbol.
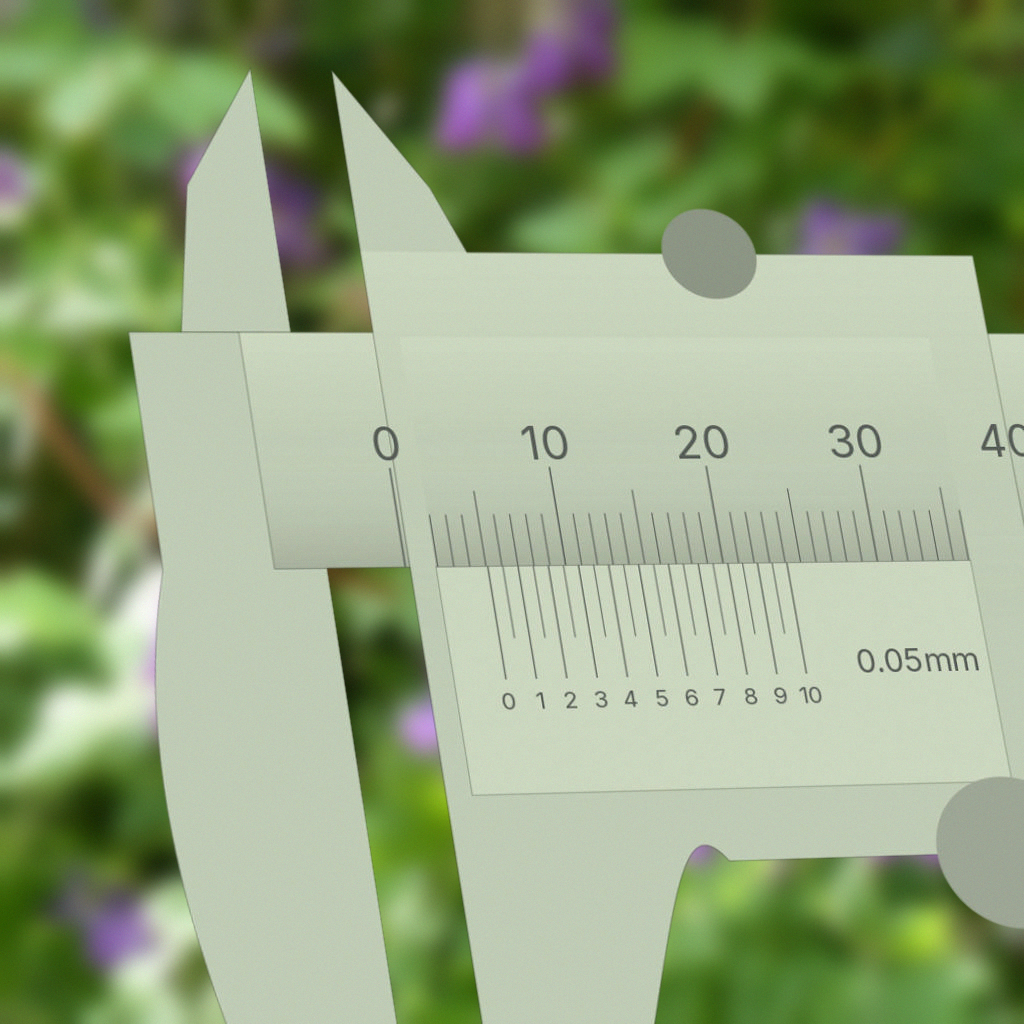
5.1 mm
